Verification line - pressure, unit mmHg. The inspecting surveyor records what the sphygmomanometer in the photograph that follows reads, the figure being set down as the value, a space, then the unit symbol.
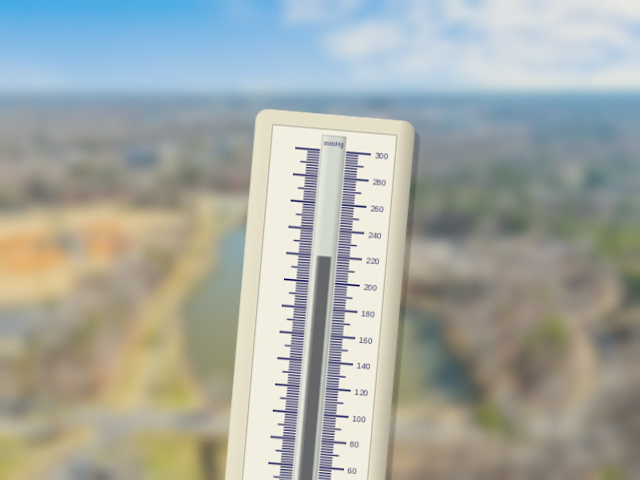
220 mmHg
